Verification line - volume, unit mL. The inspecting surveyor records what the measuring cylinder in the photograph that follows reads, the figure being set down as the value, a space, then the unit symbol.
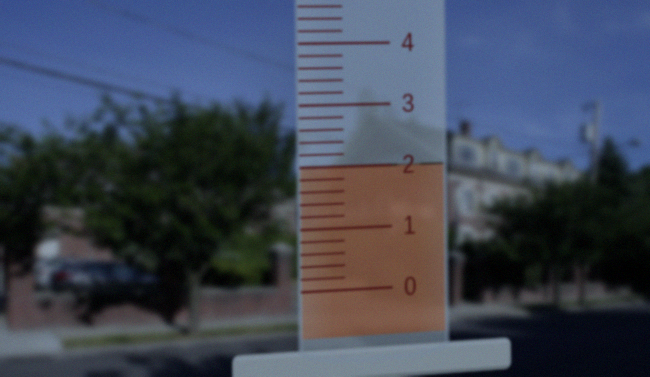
2 mL
